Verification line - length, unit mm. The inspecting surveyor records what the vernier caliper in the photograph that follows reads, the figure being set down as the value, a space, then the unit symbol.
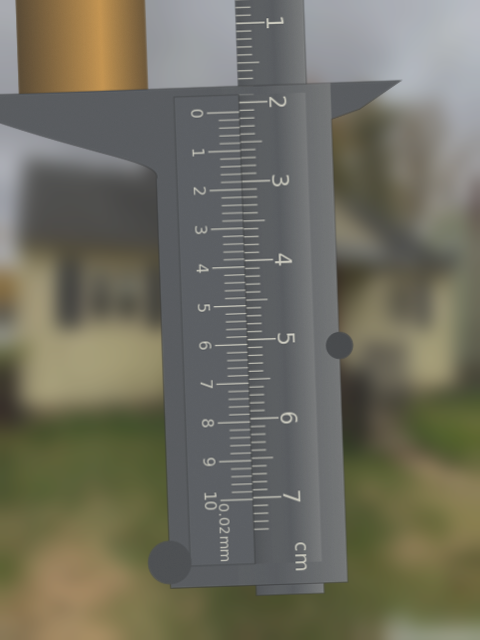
21.2 mm
